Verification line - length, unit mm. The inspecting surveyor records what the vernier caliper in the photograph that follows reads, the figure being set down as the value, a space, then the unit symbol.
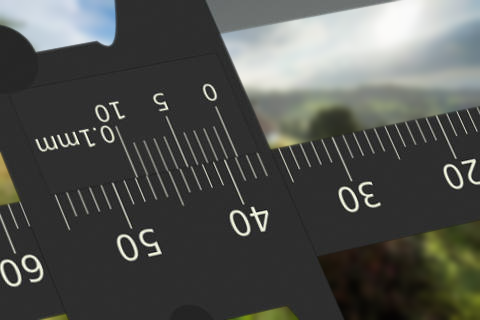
38.8 mm
